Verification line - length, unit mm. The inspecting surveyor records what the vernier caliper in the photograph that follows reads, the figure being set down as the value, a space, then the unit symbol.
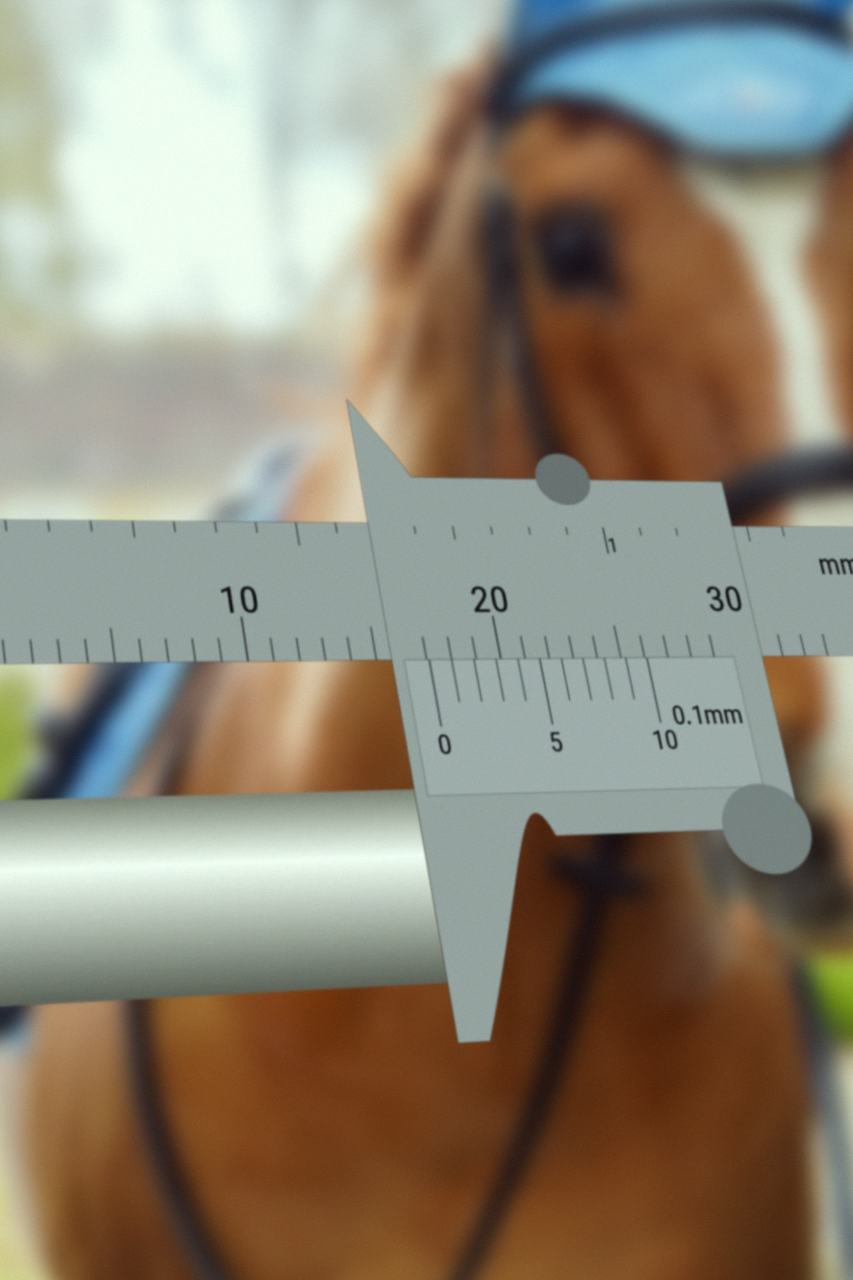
17.1 mm
